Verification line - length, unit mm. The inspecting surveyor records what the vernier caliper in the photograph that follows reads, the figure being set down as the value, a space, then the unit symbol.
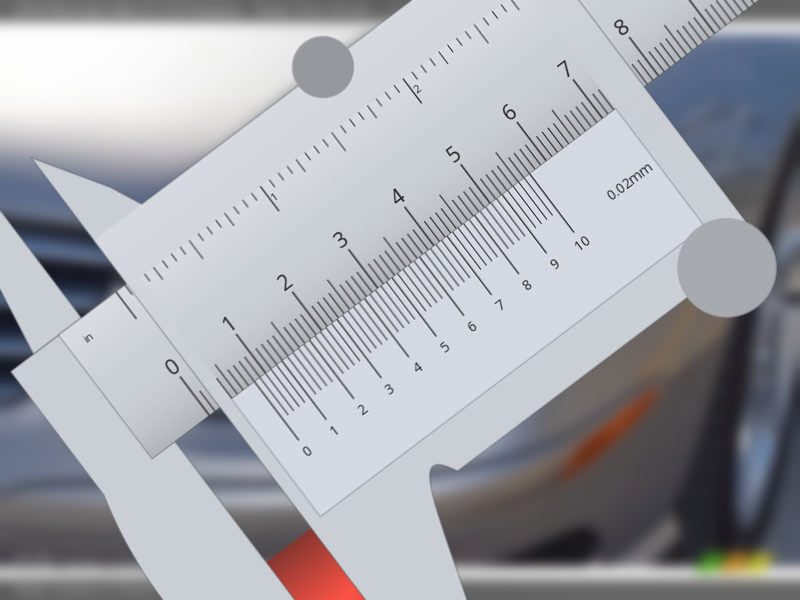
8.0 mm
